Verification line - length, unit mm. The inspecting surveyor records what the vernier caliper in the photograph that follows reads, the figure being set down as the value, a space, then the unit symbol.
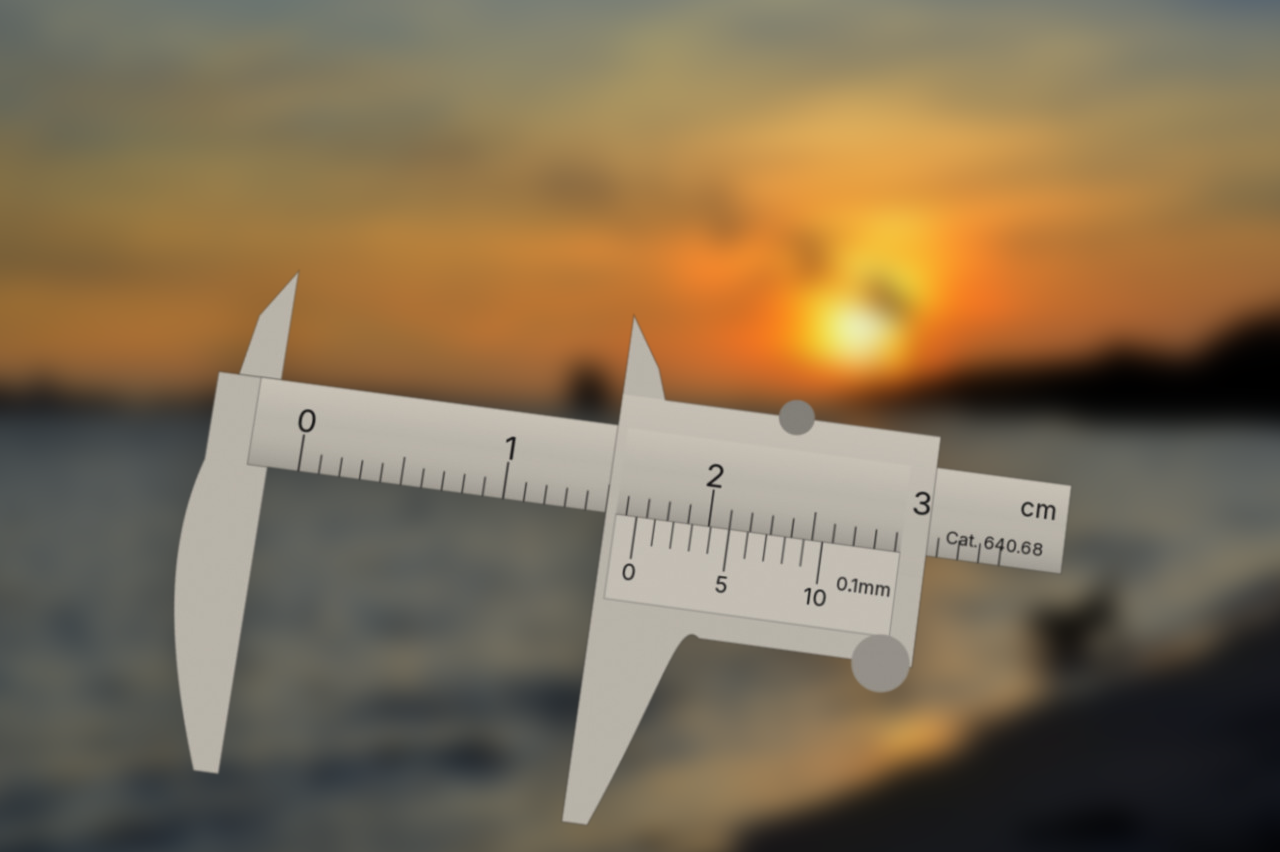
16.5 mm
